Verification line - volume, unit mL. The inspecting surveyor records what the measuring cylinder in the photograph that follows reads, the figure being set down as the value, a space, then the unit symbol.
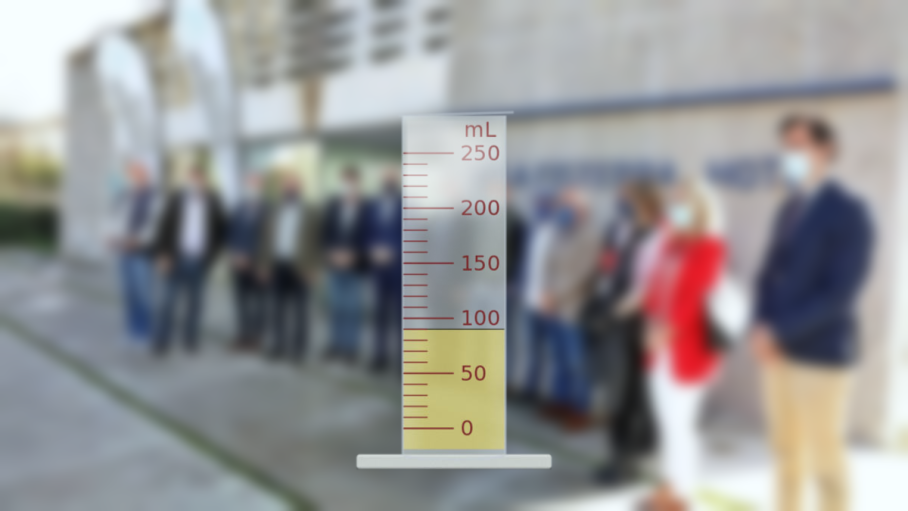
90 mL
